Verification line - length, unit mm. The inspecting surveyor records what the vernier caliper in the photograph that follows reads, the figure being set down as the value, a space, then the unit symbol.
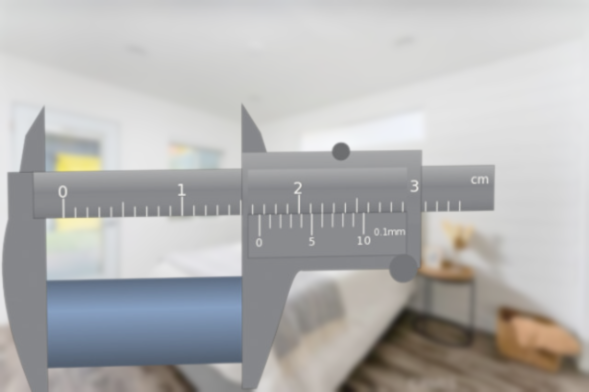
16.6 mm
